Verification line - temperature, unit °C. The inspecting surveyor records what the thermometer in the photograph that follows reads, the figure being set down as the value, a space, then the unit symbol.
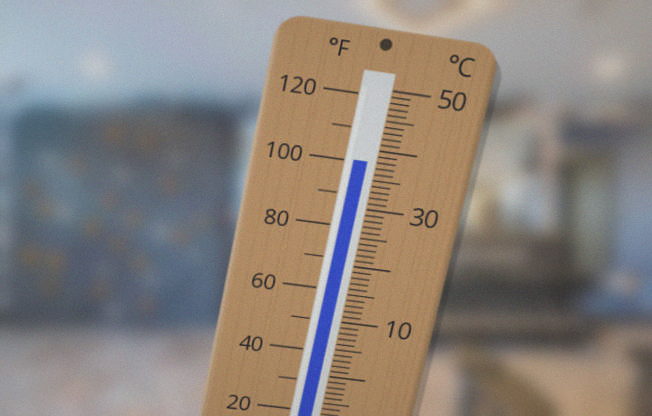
38 °C
